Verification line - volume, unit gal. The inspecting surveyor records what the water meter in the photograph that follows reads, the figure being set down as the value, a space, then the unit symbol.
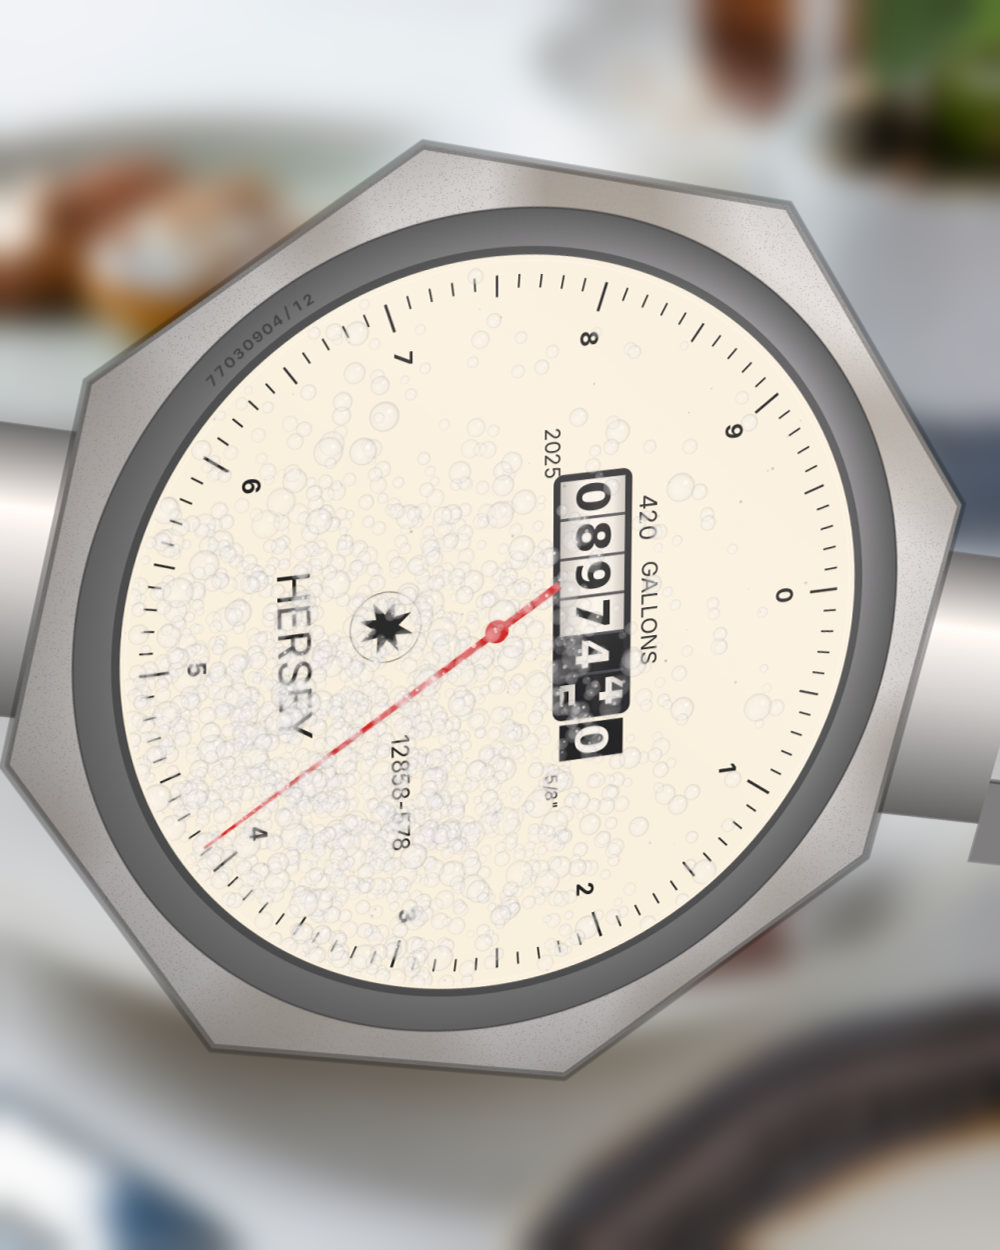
897444.1 gal
